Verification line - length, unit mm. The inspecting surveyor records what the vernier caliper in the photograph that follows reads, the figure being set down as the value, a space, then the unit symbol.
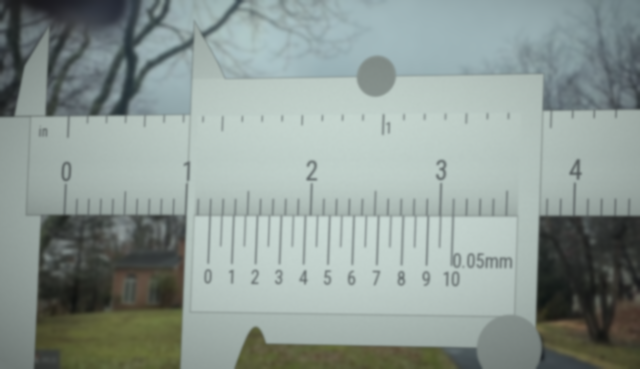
12.0 mm
